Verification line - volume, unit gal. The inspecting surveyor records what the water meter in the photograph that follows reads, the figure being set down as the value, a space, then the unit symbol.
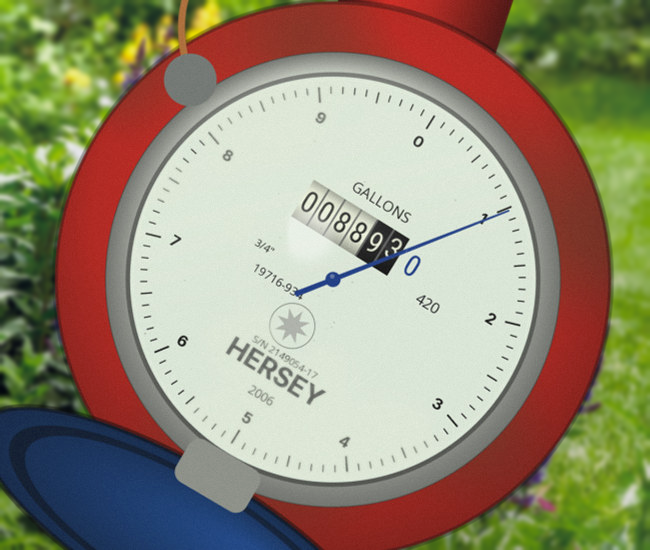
88931.0 gal
